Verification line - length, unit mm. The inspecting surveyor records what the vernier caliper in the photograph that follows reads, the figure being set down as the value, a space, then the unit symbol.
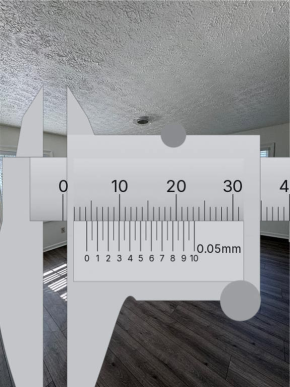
4.2 mm
